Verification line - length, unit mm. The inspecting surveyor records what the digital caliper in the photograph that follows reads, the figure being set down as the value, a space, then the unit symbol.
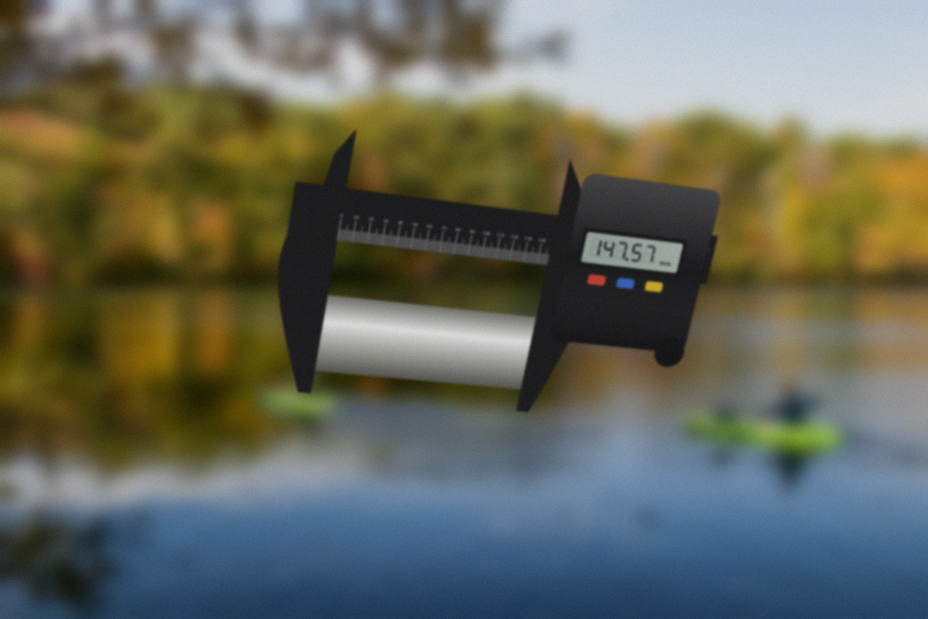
147.57 mm
